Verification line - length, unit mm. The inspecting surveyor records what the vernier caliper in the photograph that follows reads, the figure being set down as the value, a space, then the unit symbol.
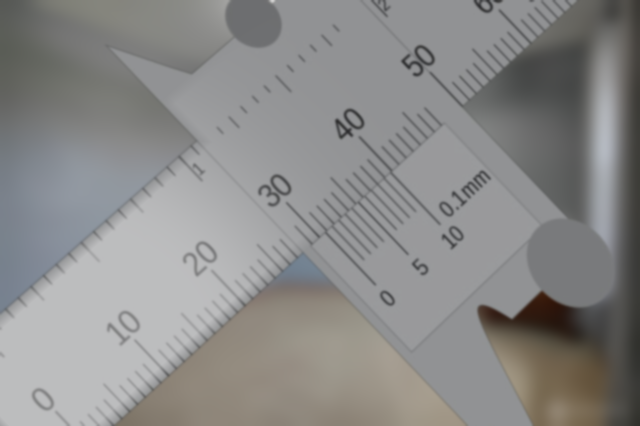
30.8 mm
